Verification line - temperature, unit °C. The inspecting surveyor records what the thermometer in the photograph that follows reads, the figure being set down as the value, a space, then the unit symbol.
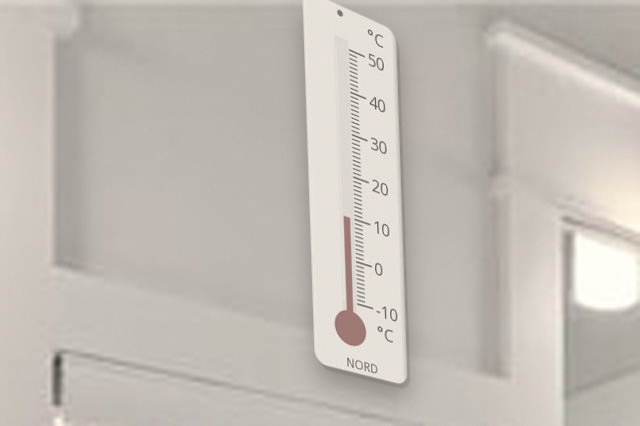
10 °C
